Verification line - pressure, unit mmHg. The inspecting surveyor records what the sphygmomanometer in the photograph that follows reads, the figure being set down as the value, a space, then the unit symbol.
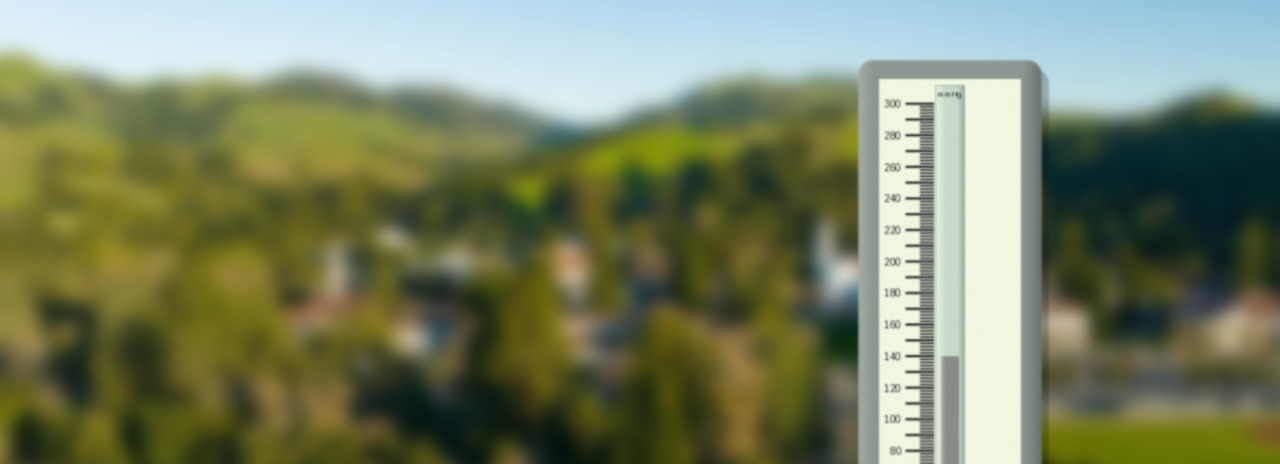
140 mmHg
